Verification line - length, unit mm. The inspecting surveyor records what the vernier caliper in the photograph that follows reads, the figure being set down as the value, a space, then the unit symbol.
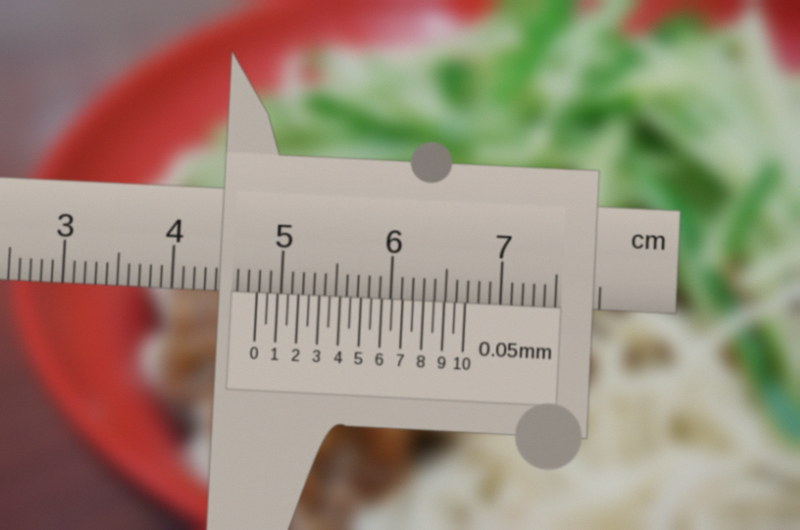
47.8 mm
